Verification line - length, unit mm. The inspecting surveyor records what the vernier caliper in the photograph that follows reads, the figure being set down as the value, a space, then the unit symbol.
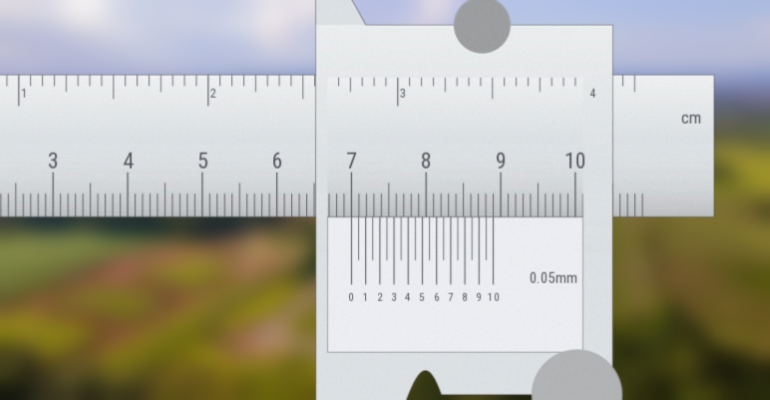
70.0 mm
